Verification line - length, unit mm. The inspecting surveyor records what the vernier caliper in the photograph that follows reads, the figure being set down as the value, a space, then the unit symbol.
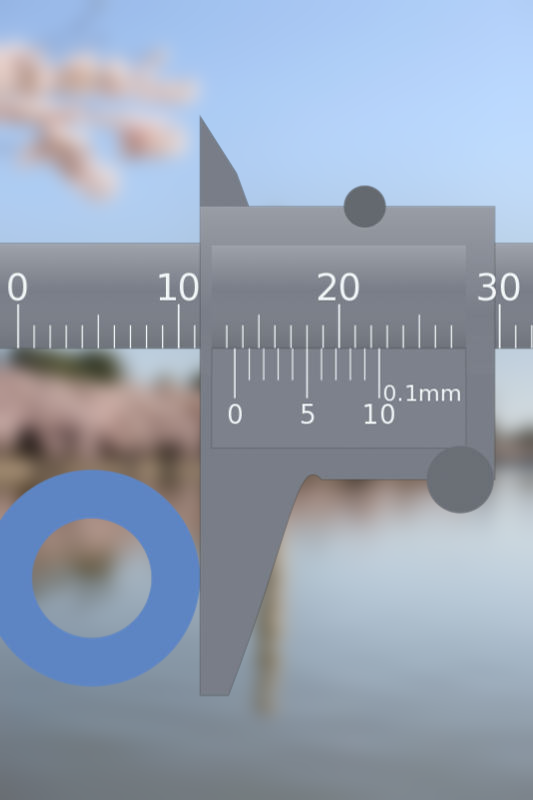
13.5 mm
